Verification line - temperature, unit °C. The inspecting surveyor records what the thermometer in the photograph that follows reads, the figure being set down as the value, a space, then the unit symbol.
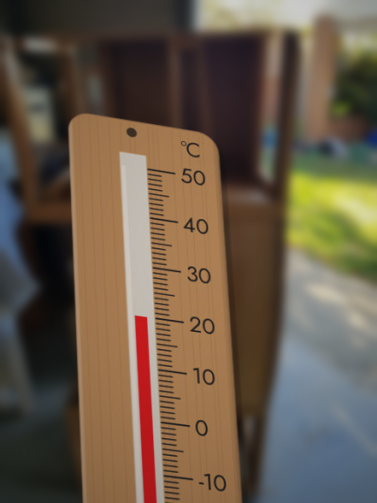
20 °C
